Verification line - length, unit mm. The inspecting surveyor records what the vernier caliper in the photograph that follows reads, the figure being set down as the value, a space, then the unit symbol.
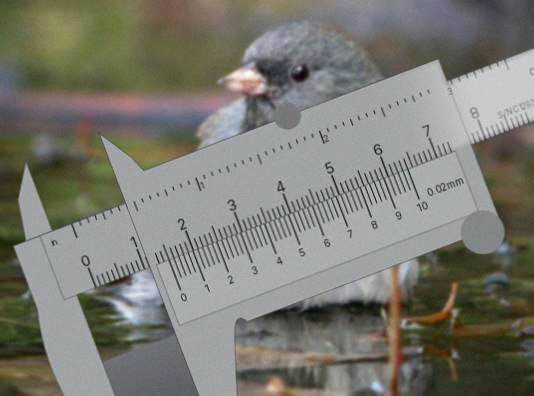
15.0 mm
